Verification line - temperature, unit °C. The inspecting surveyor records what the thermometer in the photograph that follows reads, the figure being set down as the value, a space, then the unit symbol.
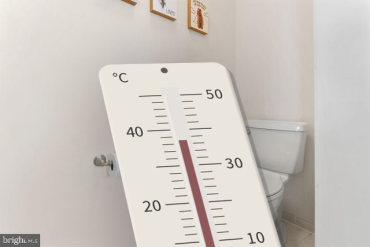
37 °C
